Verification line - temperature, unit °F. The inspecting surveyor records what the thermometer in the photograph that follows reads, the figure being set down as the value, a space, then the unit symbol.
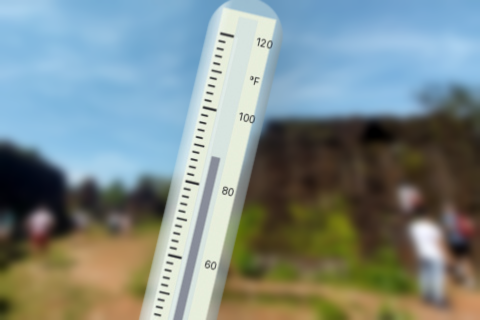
88 °F
